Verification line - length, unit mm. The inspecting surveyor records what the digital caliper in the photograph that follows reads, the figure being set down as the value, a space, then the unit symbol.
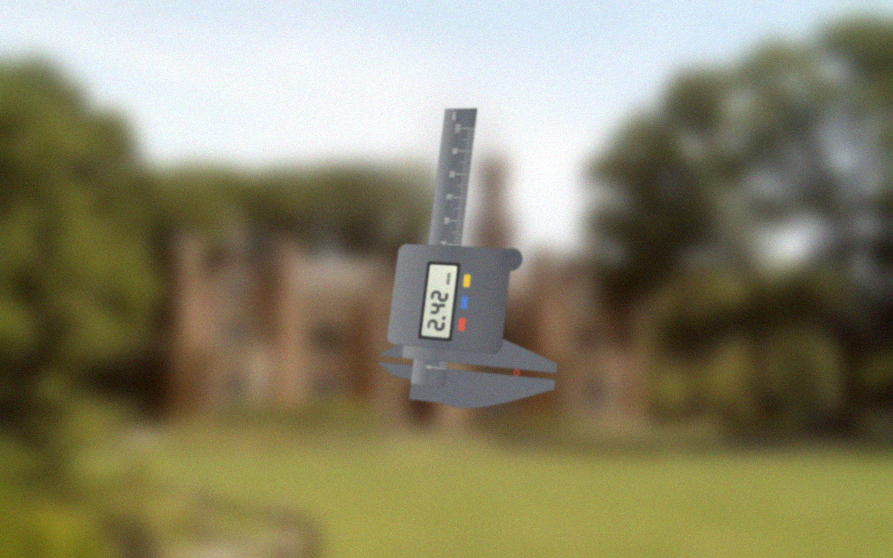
2.42 mm
